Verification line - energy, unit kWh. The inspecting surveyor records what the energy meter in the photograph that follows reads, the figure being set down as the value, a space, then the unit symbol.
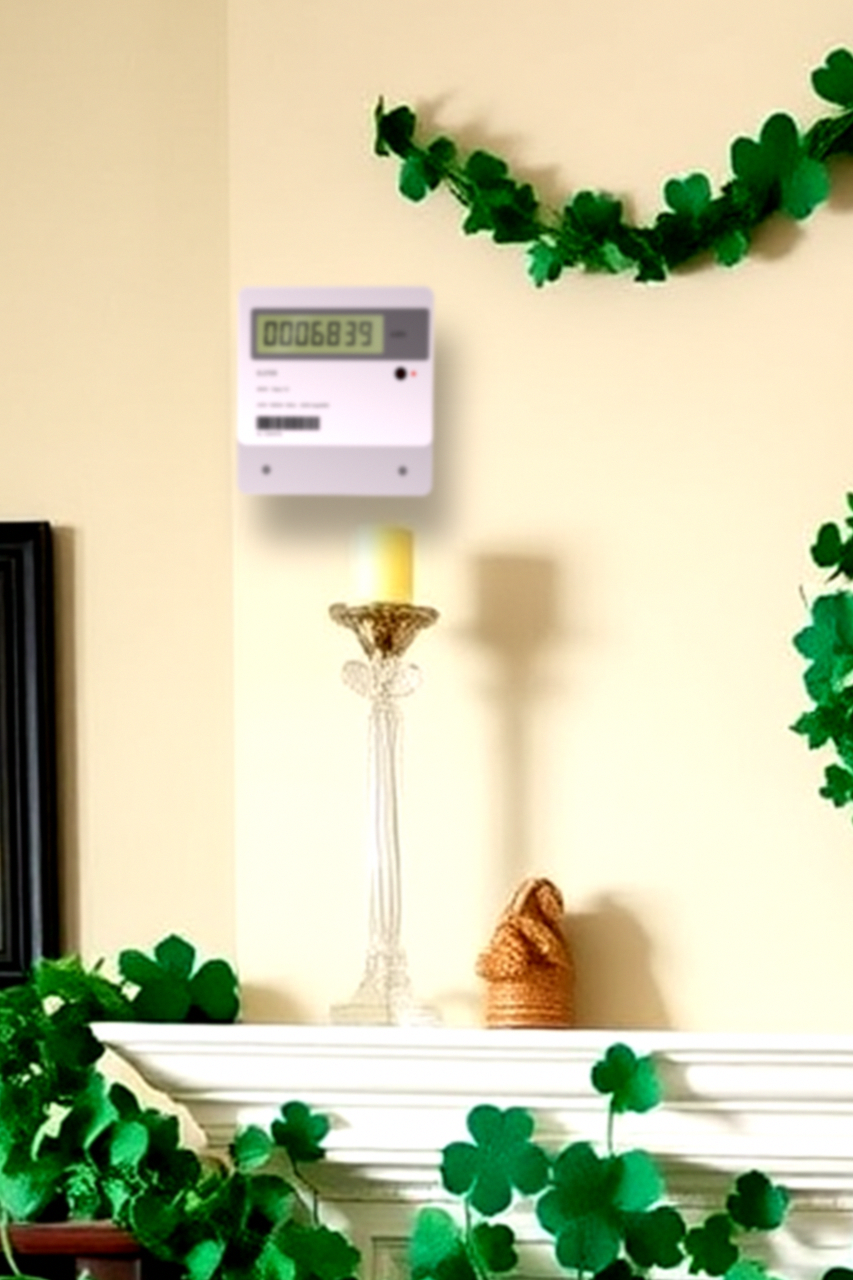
6839 kWh
